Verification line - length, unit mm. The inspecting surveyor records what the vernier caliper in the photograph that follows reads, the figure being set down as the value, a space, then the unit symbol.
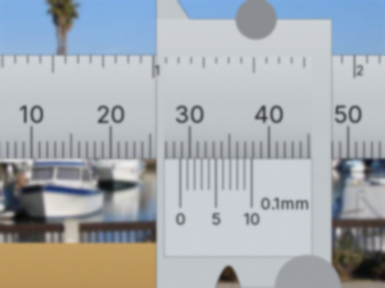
28.8 mm
